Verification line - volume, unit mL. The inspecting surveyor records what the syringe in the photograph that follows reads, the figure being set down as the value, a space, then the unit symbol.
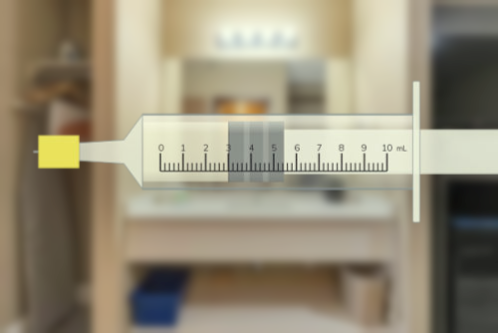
3 mL
